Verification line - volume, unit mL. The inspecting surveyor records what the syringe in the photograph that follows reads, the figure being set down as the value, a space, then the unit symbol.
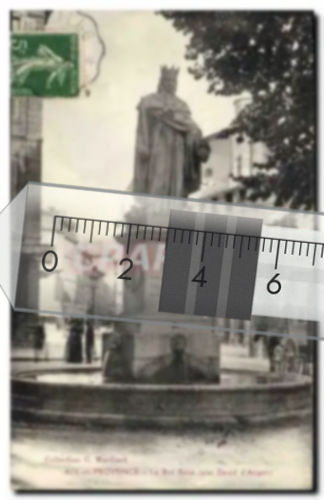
3 mL
